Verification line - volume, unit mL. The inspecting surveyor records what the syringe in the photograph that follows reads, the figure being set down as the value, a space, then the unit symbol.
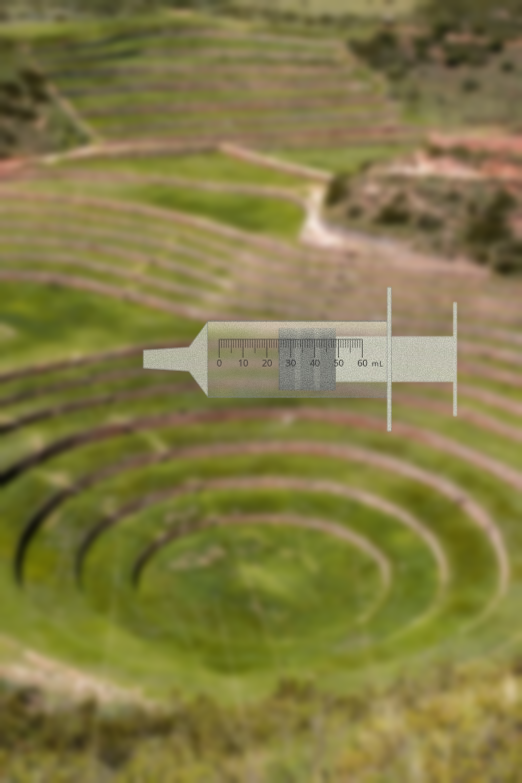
25 mL
